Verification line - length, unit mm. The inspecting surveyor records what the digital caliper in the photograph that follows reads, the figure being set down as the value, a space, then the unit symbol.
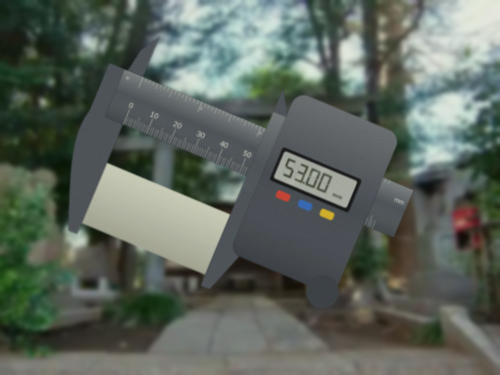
53.00 mm
